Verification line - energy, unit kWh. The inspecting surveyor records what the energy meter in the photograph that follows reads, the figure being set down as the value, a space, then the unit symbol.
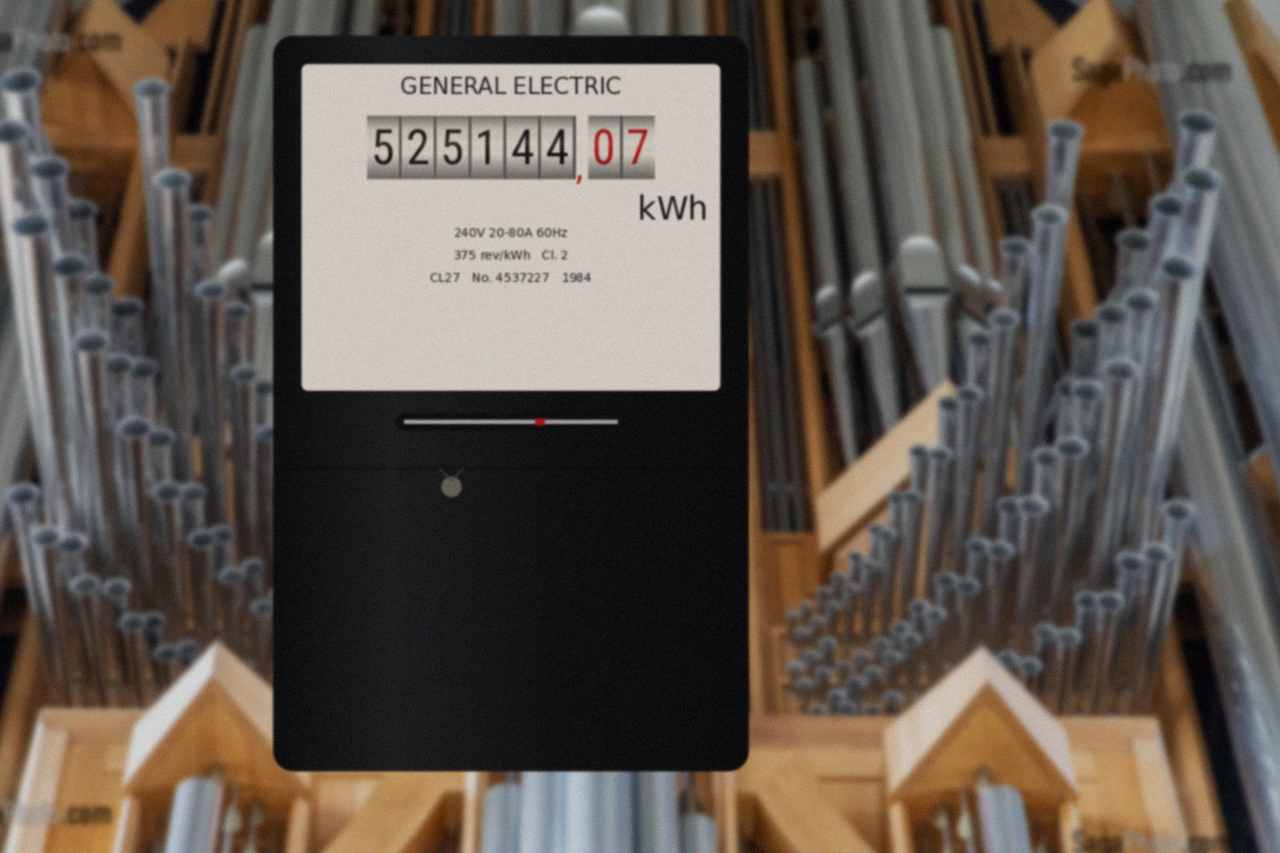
525144.07 kWh
